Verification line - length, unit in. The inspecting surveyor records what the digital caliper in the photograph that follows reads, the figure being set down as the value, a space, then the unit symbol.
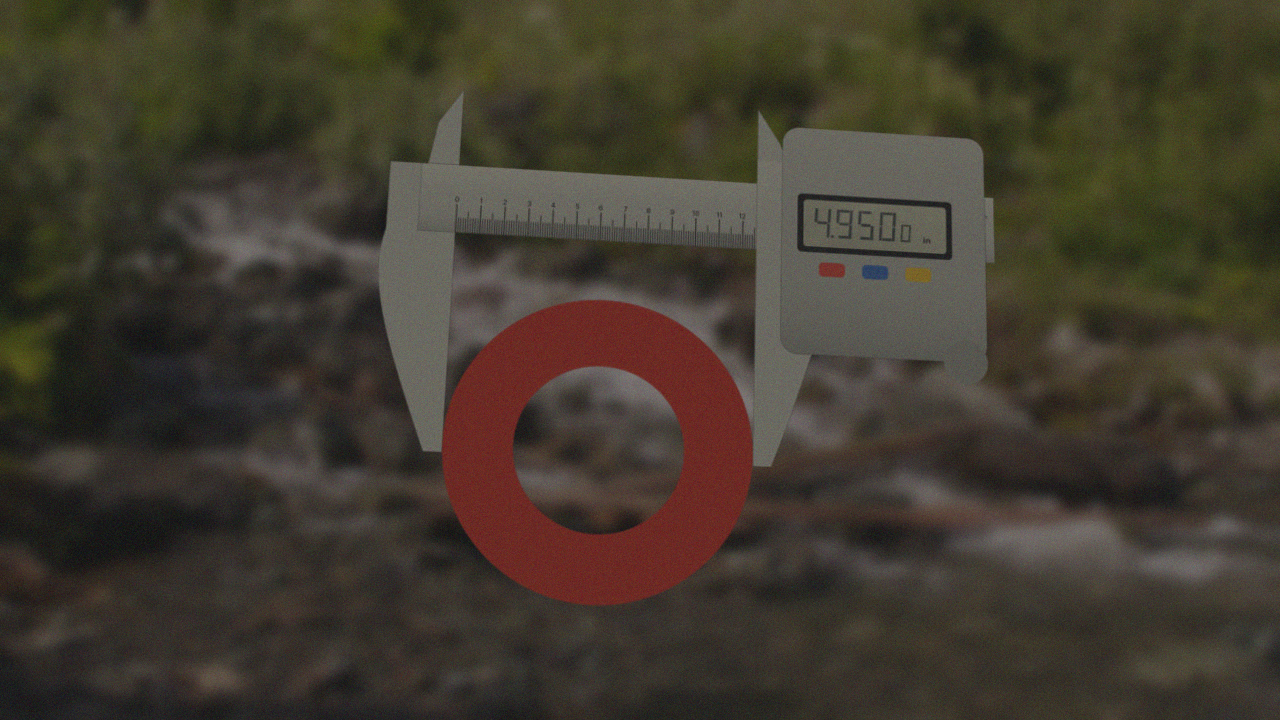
4.9500 in
